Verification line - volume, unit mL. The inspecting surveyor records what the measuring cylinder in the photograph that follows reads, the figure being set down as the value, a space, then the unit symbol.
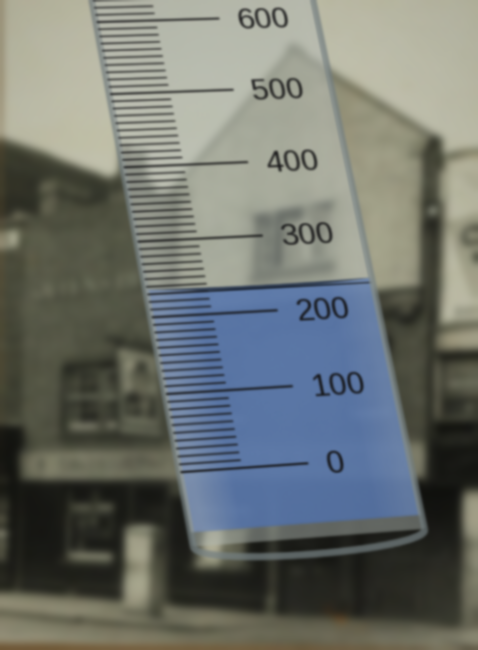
230 mL
